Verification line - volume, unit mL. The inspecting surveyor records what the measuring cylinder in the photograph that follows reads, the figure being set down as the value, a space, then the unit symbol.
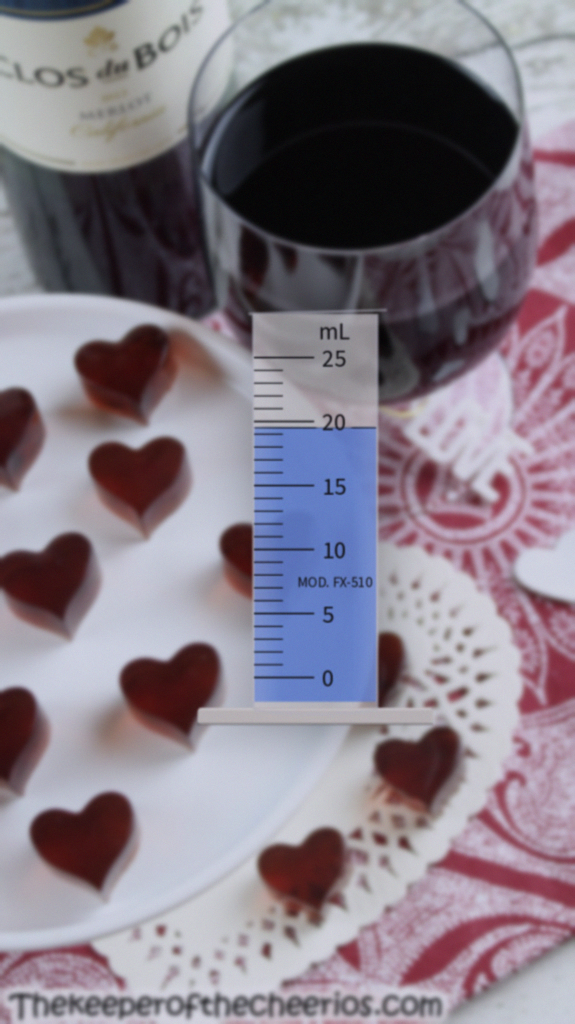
19.5 mL
